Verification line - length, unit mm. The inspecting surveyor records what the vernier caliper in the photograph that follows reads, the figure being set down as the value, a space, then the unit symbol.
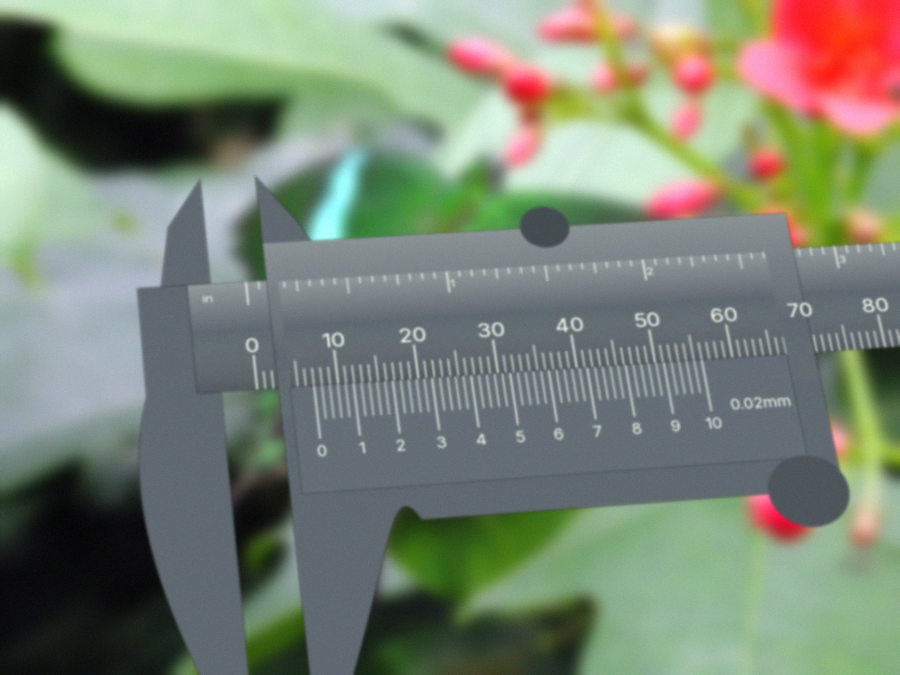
7.0 mm
